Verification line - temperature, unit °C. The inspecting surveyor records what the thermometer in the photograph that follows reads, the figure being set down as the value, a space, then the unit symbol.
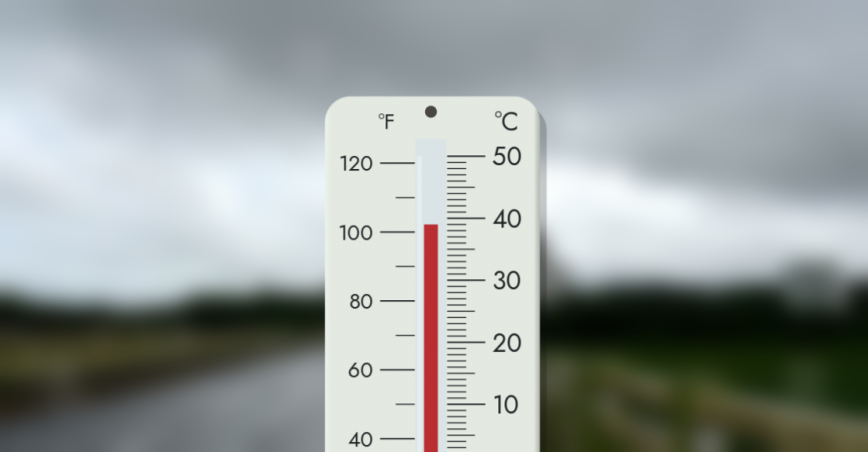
39 °C
